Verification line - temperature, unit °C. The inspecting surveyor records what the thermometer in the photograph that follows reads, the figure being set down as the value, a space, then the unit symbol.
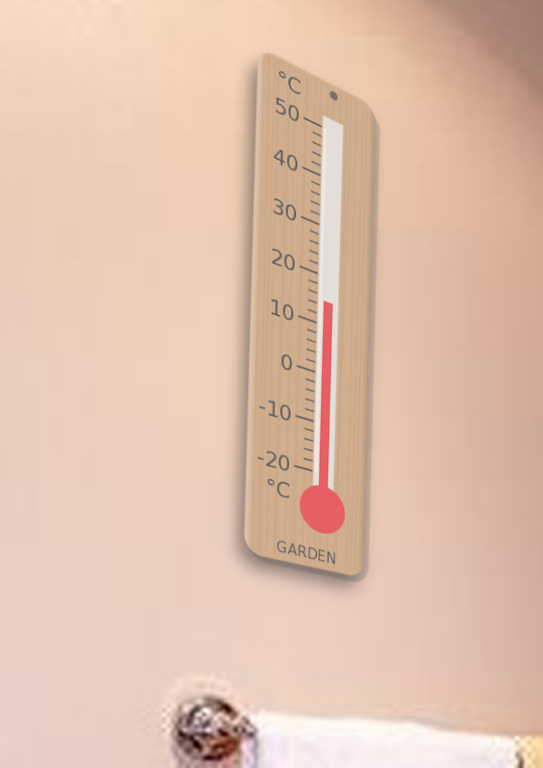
15 °C
